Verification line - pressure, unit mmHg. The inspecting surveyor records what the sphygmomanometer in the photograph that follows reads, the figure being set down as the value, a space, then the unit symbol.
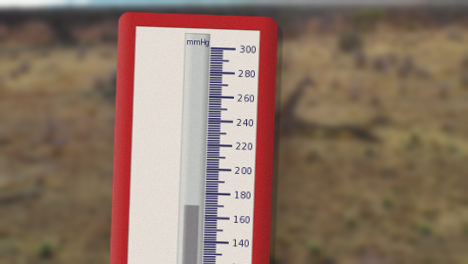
170 mmHg
